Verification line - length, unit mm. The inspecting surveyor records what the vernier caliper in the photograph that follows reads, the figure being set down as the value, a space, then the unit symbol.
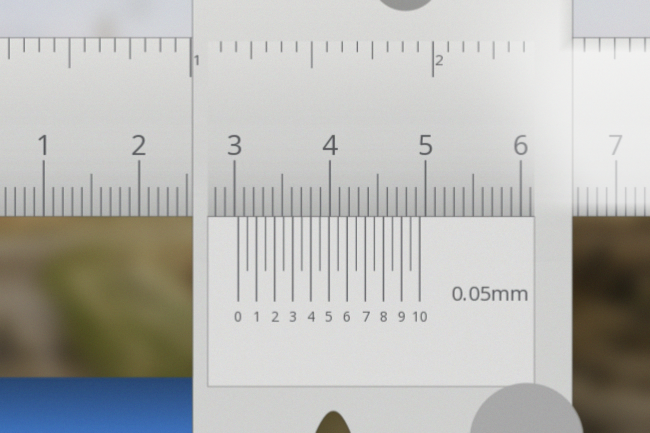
30.4 mm
